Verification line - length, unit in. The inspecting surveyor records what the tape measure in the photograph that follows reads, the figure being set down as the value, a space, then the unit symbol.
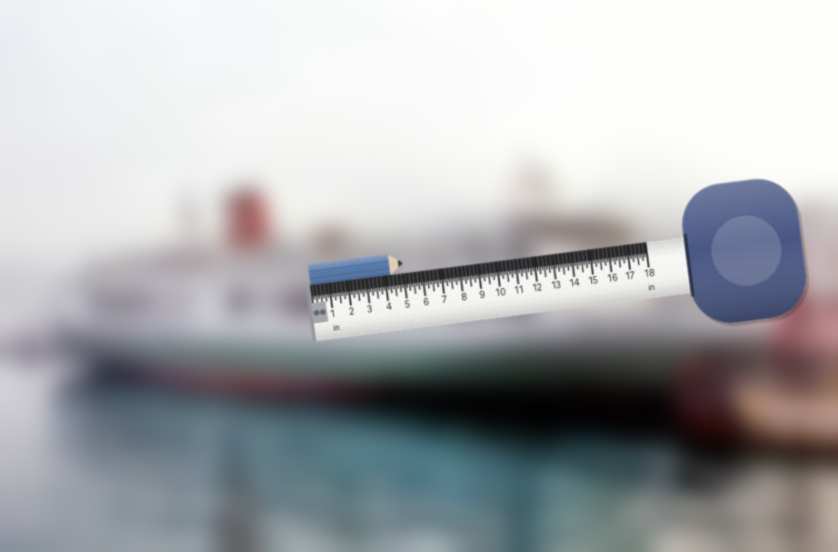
5 in
